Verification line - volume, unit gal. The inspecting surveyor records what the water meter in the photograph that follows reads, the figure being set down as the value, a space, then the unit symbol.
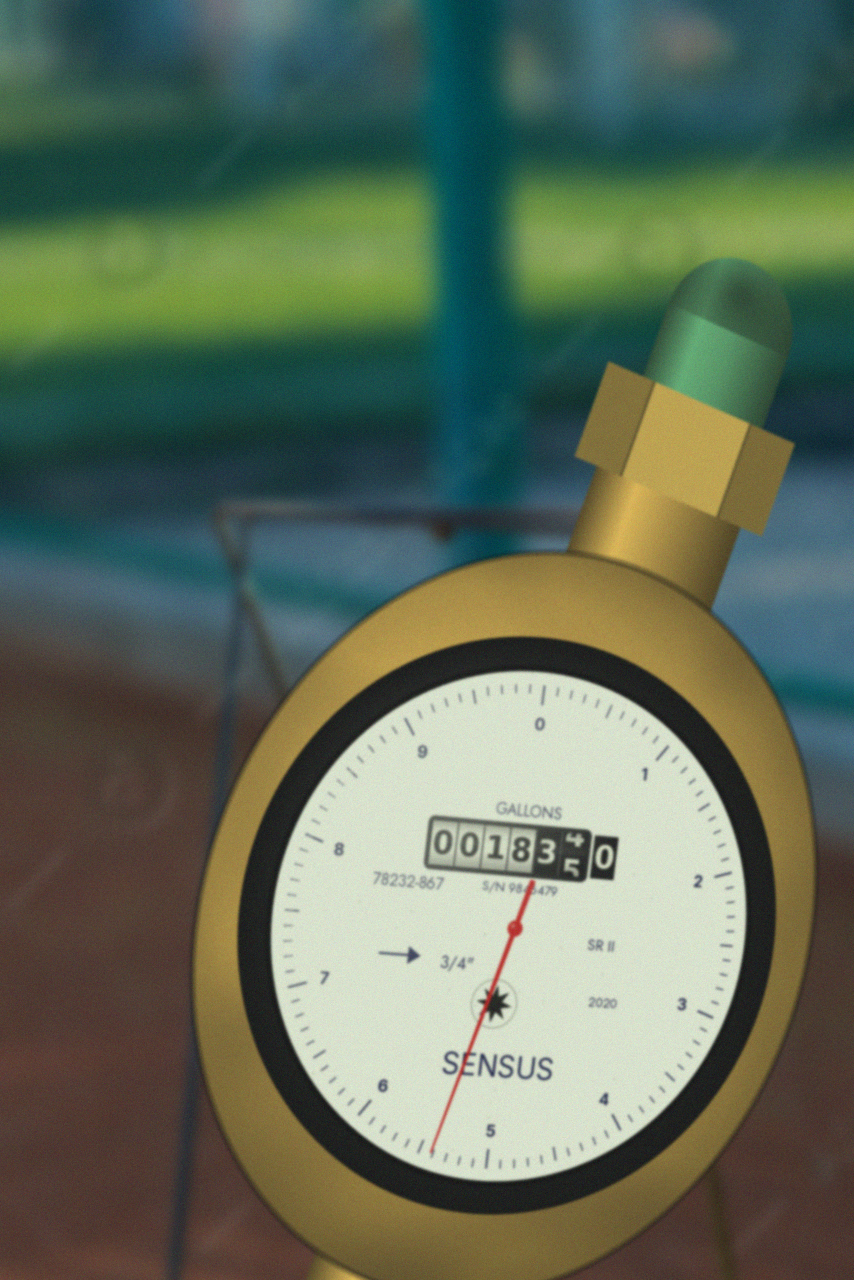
18345.4 gal
